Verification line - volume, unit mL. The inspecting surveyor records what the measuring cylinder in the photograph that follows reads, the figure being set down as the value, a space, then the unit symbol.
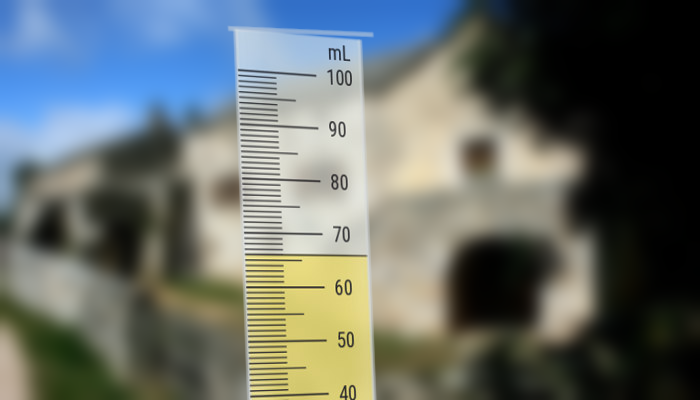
66 mL
